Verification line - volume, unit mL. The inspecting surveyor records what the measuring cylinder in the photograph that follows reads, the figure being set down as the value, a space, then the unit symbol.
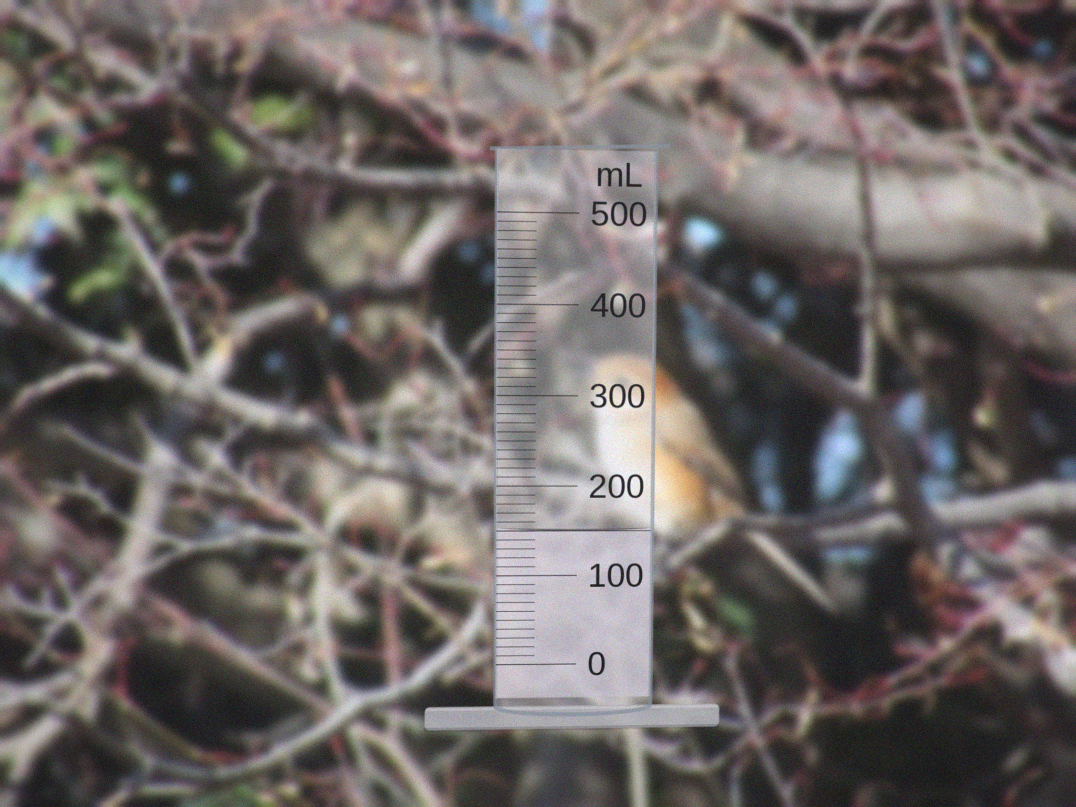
150 mL
